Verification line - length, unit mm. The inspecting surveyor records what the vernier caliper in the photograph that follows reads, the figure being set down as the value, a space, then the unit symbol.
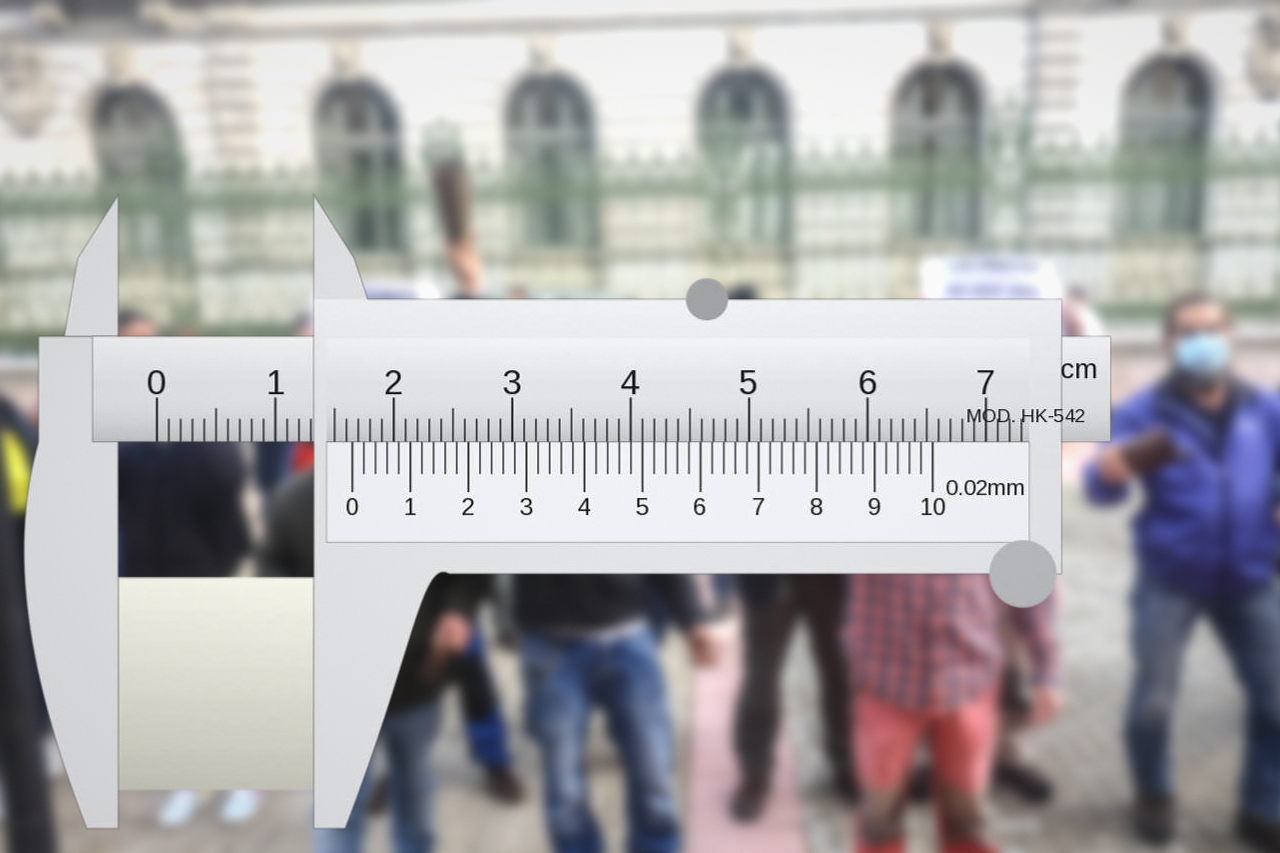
16.5 mm
